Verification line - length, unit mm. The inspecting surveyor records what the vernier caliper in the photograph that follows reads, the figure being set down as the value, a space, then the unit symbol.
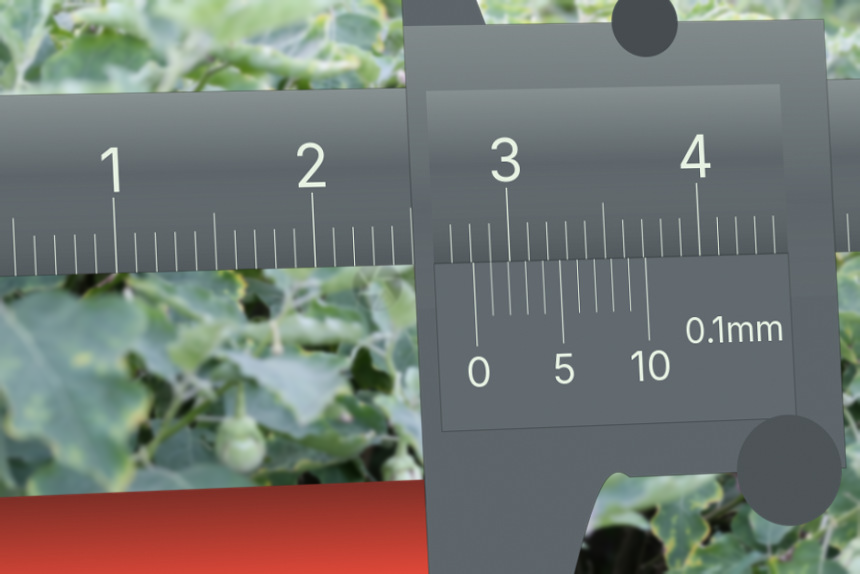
28.1 mm
